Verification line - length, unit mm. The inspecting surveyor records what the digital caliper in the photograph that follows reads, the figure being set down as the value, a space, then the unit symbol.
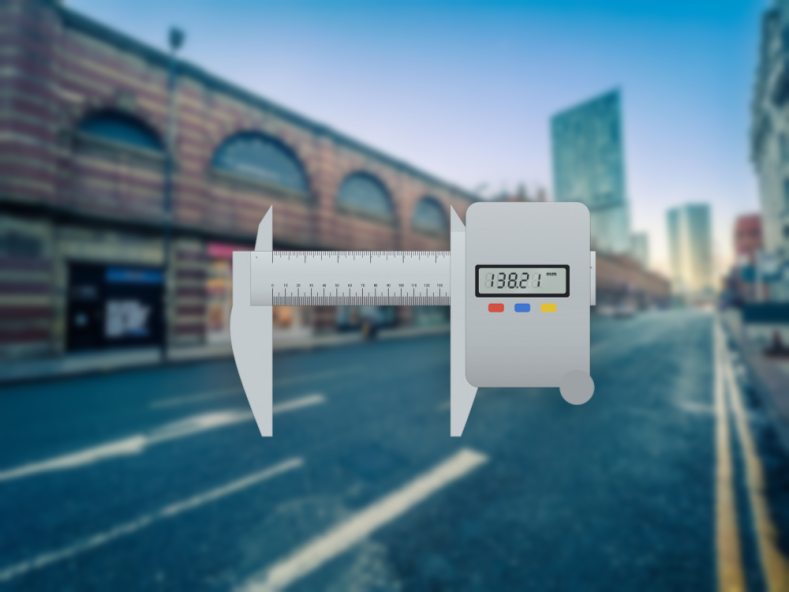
138.21 mm
